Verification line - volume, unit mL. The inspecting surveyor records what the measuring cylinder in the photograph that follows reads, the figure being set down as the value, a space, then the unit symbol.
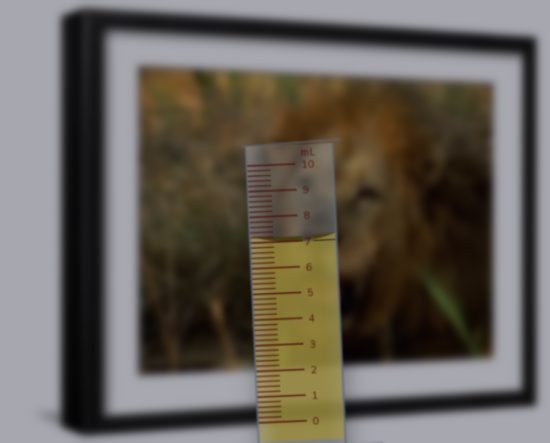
7 mL
